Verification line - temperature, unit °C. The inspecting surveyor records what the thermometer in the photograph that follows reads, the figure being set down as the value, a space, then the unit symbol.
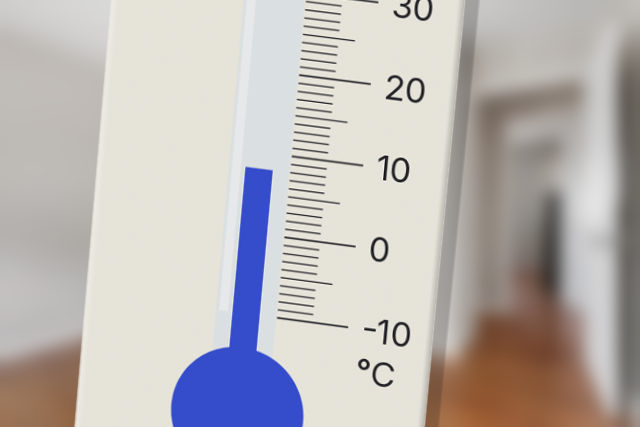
8 °C
